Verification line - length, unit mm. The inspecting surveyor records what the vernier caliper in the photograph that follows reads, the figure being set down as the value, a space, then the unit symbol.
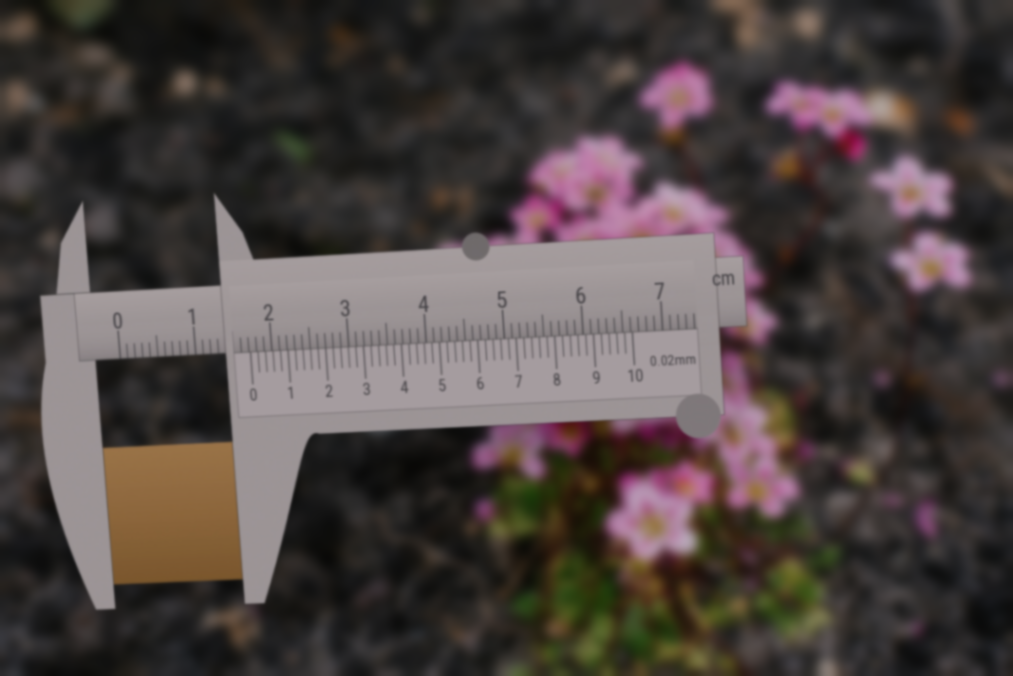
17.2 mm
